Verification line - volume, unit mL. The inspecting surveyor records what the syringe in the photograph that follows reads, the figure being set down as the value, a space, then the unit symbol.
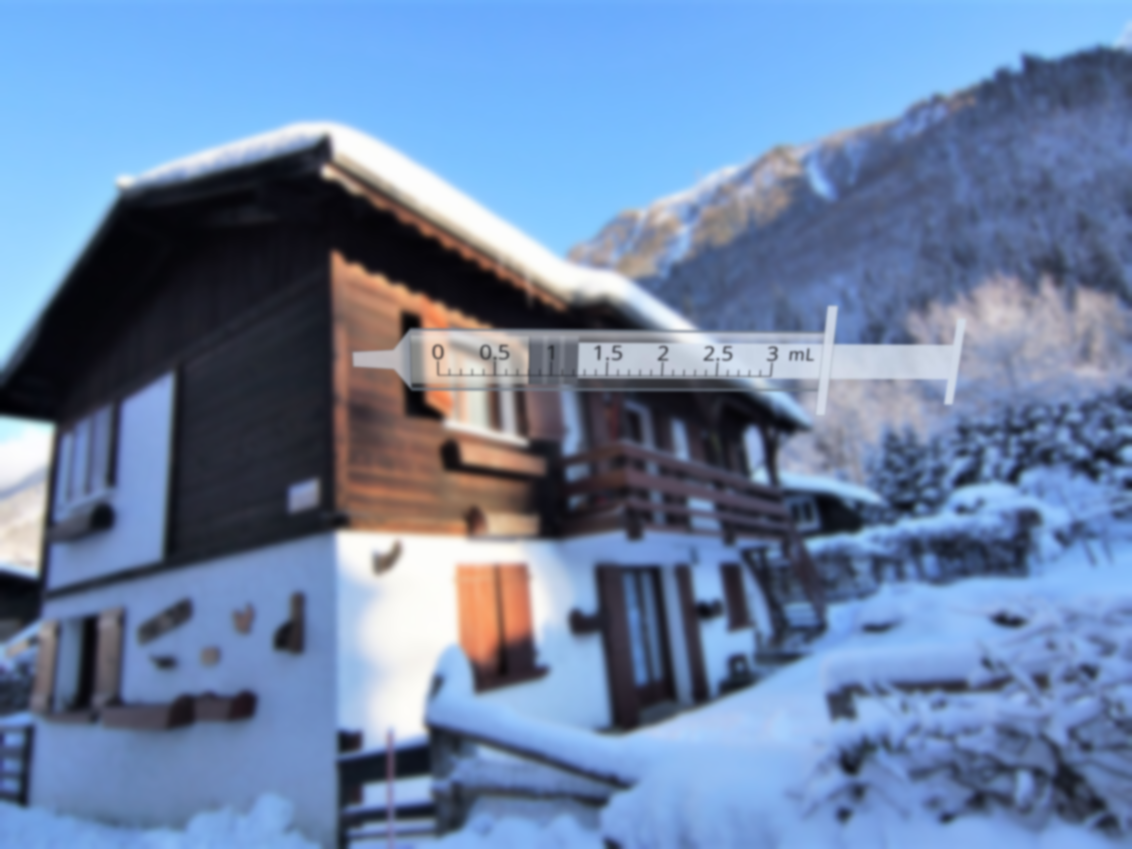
0.8 mL
